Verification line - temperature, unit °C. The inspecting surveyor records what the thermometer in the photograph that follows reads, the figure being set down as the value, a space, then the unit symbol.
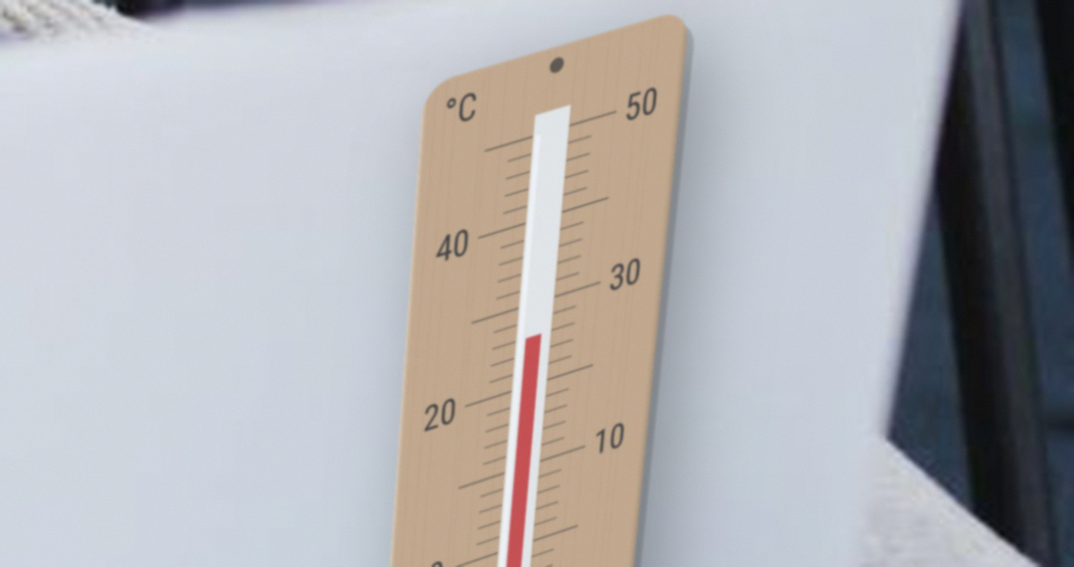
26 °C
